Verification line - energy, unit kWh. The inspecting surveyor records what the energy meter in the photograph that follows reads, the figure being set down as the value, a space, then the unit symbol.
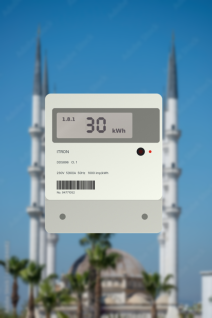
30 kWh
